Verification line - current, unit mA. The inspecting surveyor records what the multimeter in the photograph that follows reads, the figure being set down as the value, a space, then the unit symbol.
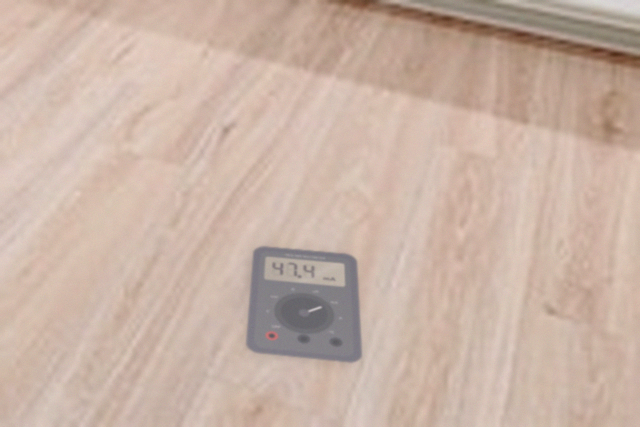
47.4 mA
